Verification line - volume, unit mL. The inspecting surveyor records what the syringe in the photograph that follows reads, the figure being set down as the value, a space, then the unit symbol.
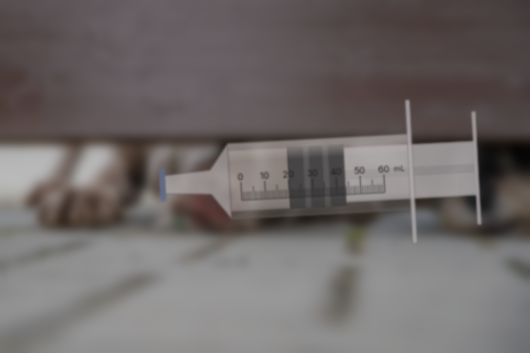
20 mL
